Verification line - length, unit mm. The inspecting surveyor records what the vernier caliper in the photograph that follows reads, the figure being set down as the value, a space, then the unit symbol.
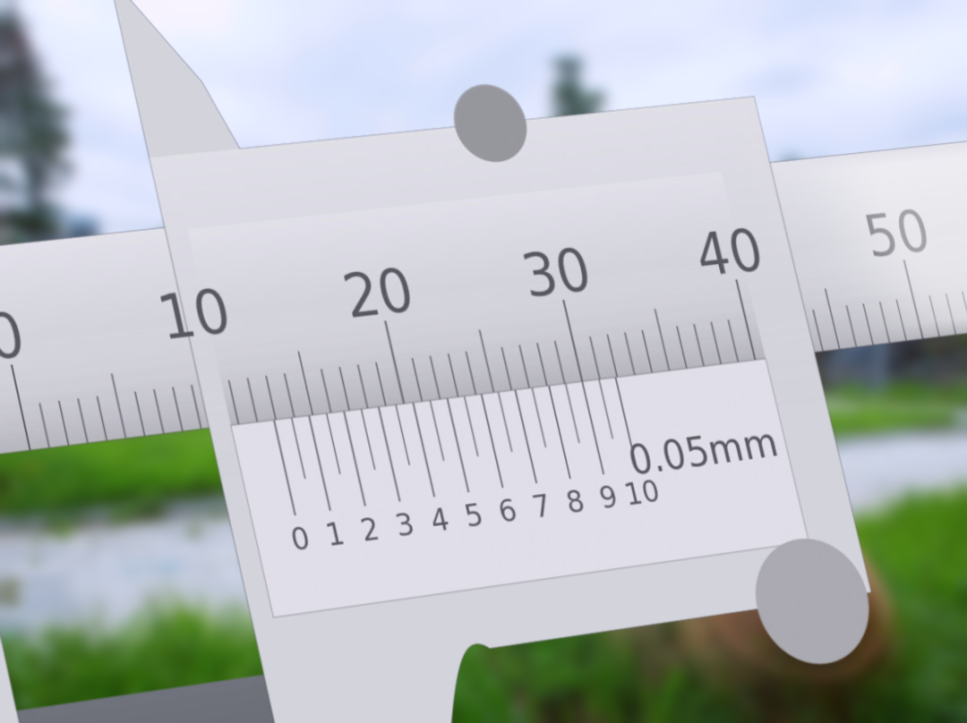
12.9 mm
